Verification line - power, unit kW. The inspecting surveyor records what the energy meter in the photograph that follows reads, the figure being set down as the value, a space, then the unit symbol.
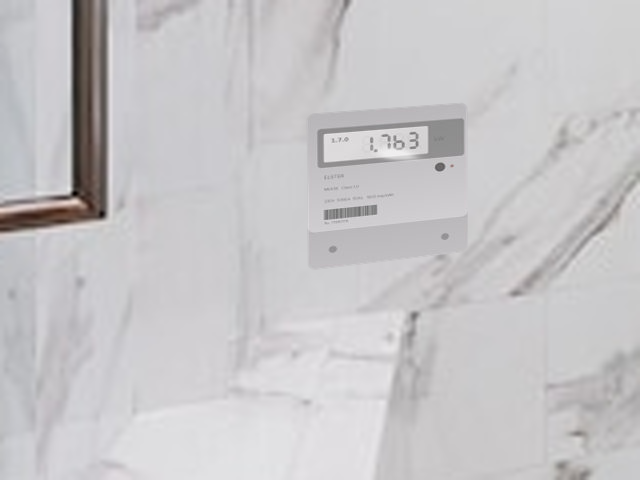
1.763 kW
